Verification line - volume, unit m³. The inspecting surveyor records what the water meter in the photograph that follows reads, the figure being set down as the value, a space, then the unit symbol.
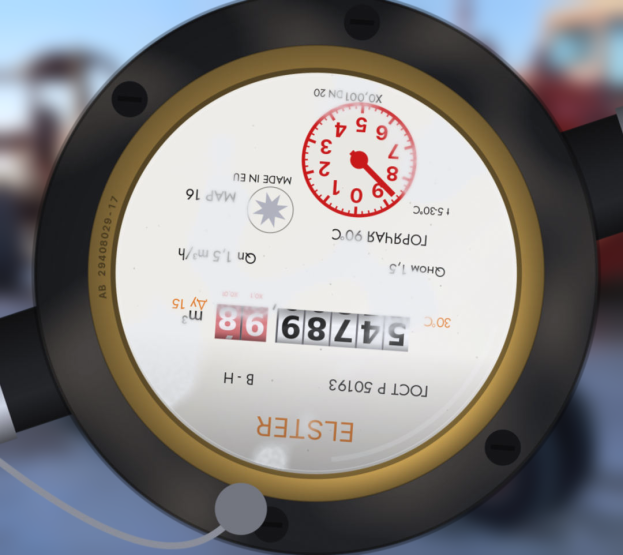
54789.978 m³
